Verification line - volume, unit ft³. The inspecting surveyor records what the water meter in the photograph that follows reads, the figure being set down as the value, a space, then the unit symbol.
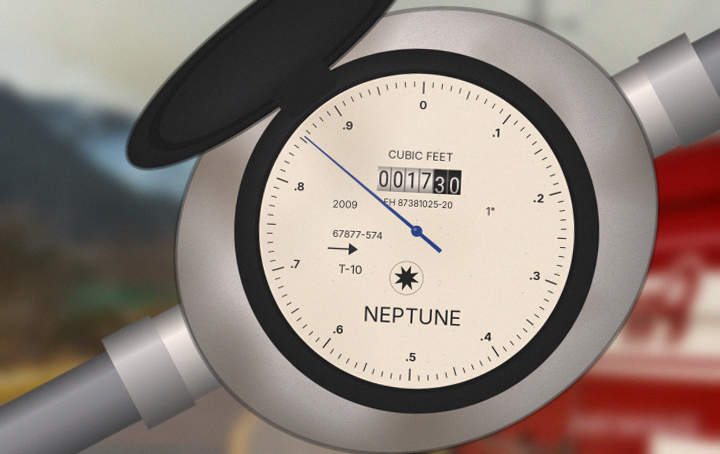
1729.85 ft³
